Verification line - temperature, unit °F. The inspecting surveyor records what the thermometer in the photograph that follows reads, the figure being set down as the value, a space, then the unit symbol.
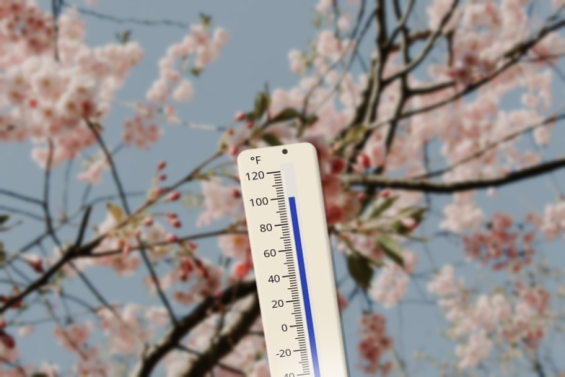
100 °F
